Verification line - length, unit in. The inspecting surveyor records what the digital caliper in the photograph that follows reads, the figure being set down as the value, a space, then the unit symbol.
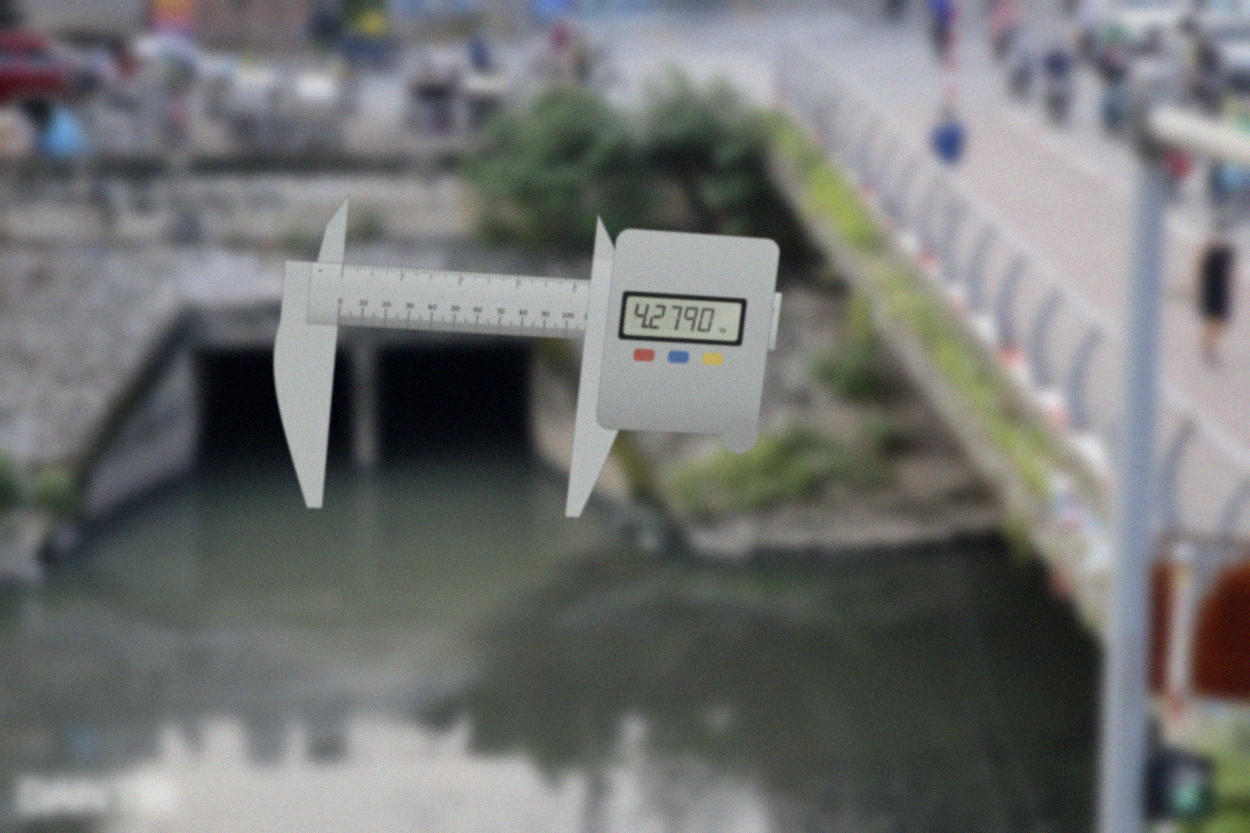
4.2790 in
